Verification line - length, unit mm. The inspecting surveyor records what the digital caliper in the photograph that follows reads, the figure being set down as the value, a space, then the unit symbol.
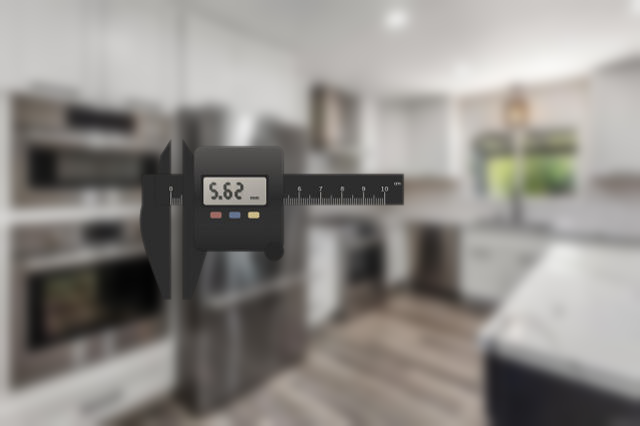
5.62 mm
